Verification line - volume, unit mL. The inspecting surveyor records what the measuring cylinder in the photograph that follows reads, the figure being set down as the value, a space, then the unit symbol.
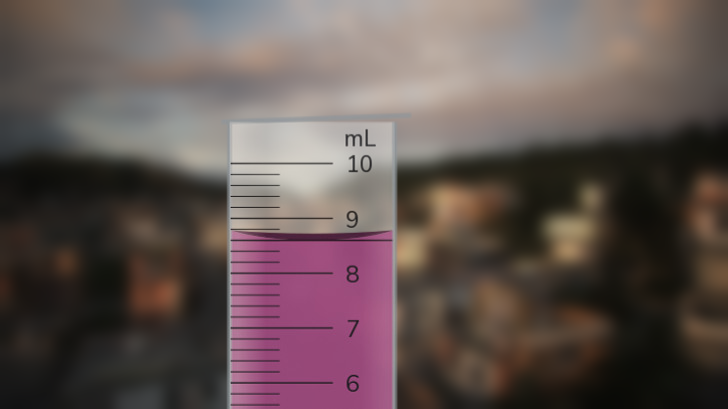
8.6 mL
